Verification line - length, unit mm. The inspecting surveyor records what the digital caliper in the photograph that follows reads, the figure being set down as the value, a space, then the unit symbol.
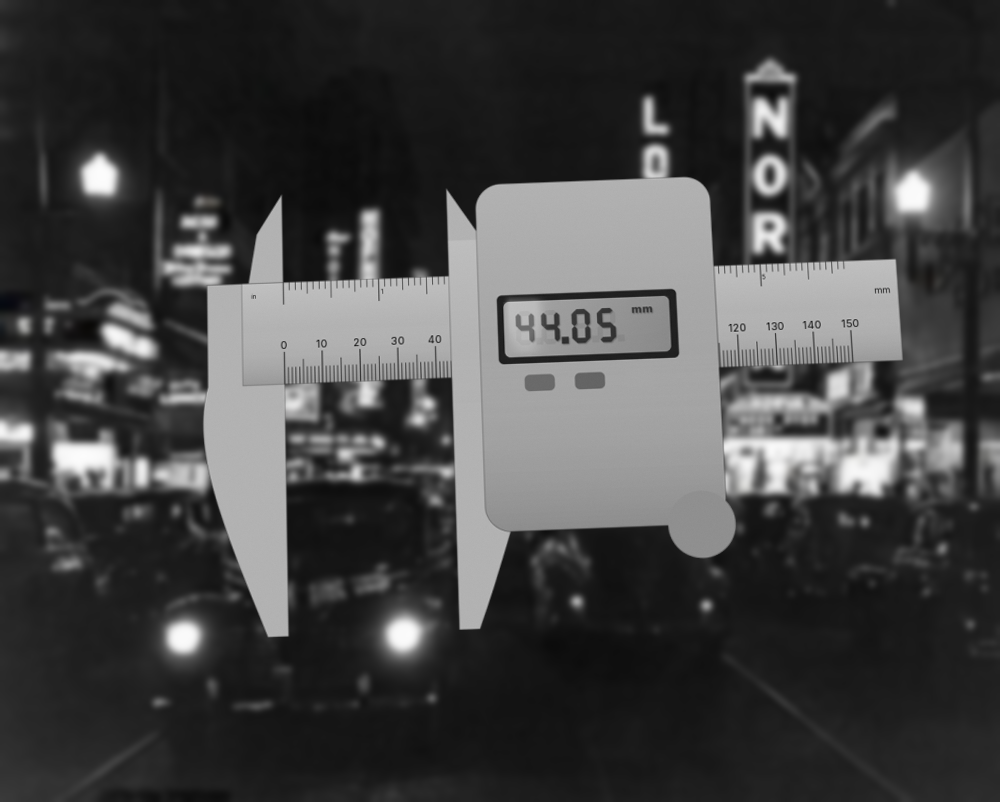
44.05 mm
